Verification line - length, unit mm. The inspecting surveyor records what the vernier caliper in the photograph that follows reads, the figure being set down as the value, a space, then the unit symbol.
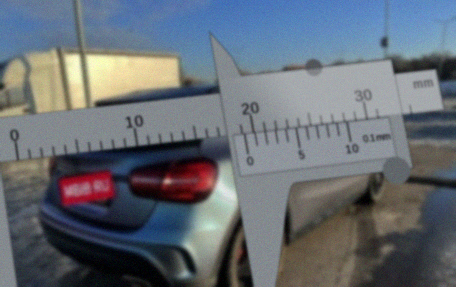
19.2 mm
